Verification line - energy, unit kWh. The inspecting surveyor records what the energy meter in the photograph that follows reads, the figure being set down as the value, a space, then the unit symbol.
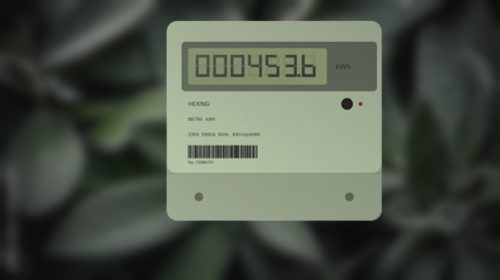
453.6 kWh
